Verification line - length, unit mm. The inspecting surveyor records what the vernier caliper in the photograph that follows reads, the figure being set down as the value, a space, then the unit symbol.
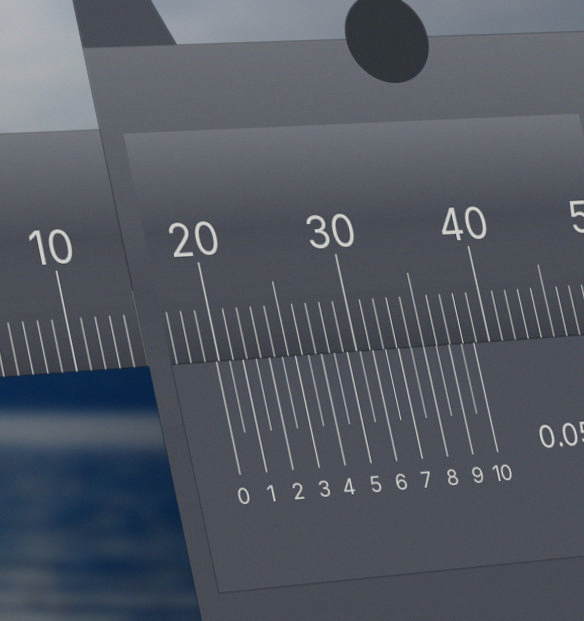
19.8 mm
